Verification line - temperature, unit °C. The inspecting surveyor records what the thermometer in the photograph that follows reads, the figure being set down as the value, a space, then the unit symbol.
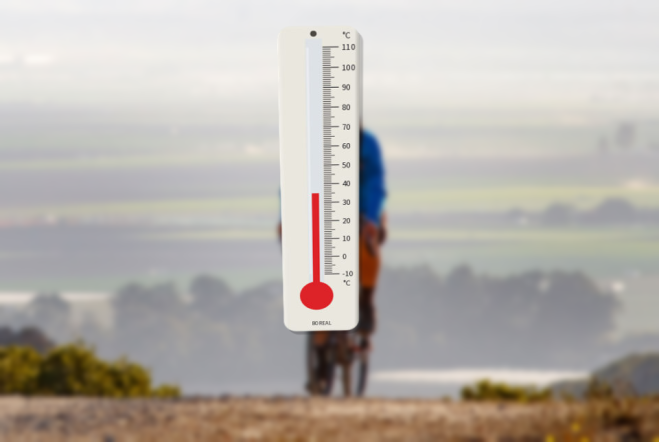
35 °C
